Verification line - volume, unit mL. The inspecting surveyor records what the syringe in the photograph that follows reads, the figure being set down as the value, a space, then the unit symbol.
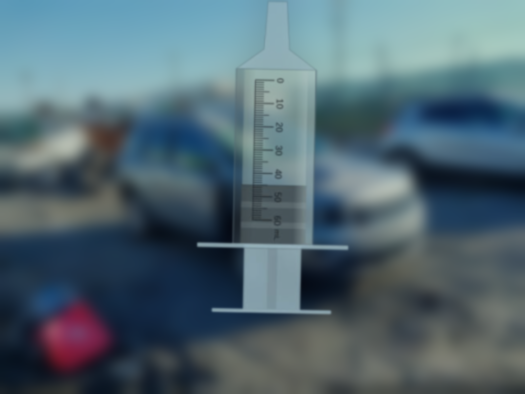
45 mL
